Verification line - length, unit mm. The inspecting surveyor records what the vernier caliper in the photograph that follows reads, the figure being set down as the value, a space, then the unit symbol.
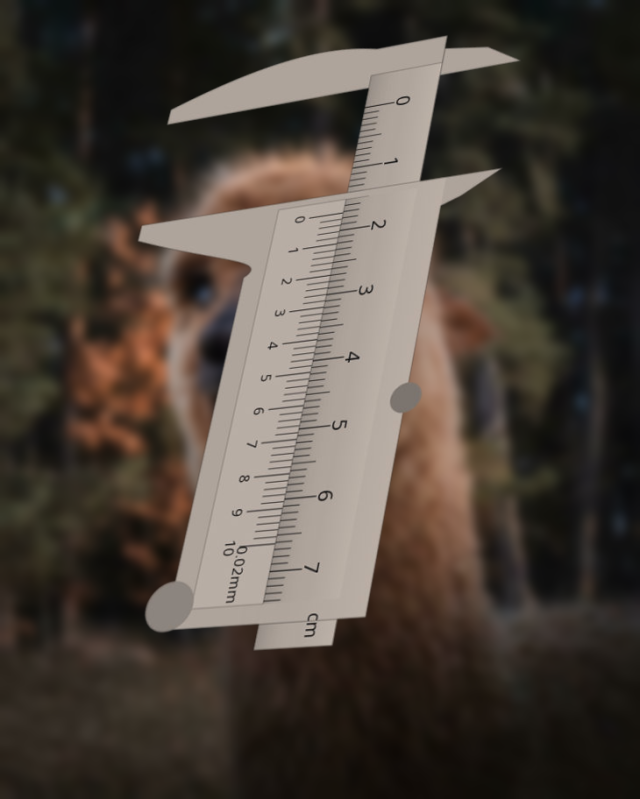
17.2 mm
